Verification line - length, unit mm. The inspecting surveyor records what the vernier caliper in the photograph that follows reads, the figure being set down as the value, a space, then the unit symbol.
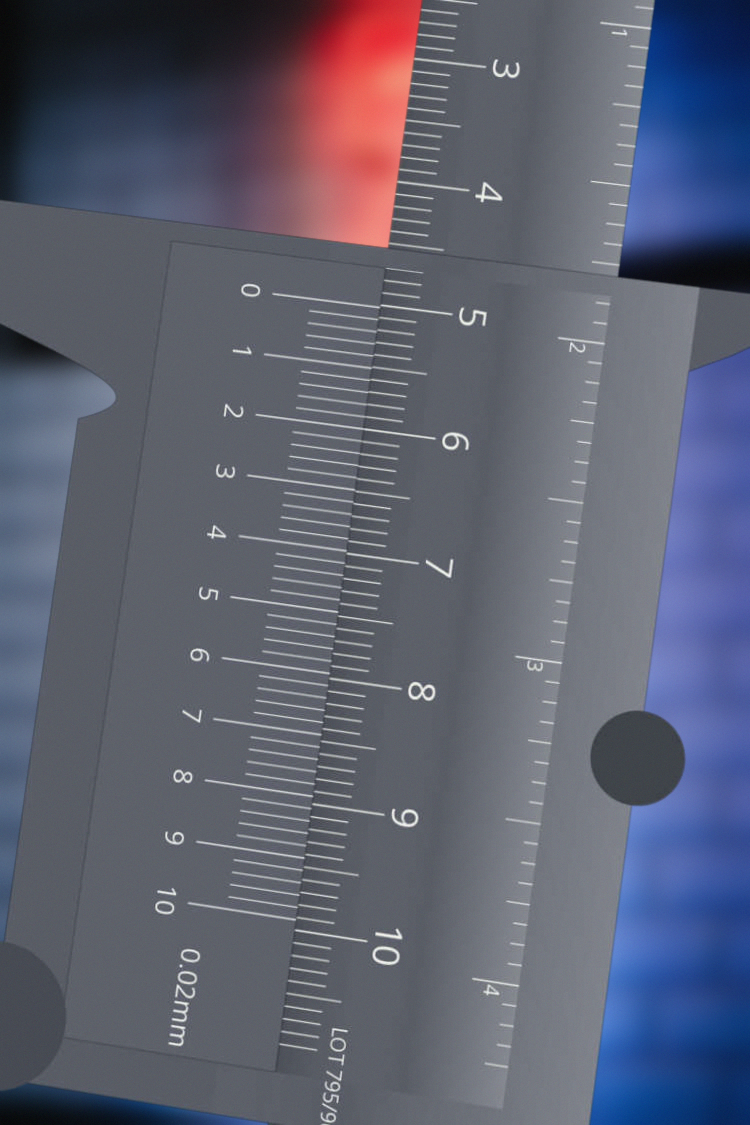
50.2 mm
